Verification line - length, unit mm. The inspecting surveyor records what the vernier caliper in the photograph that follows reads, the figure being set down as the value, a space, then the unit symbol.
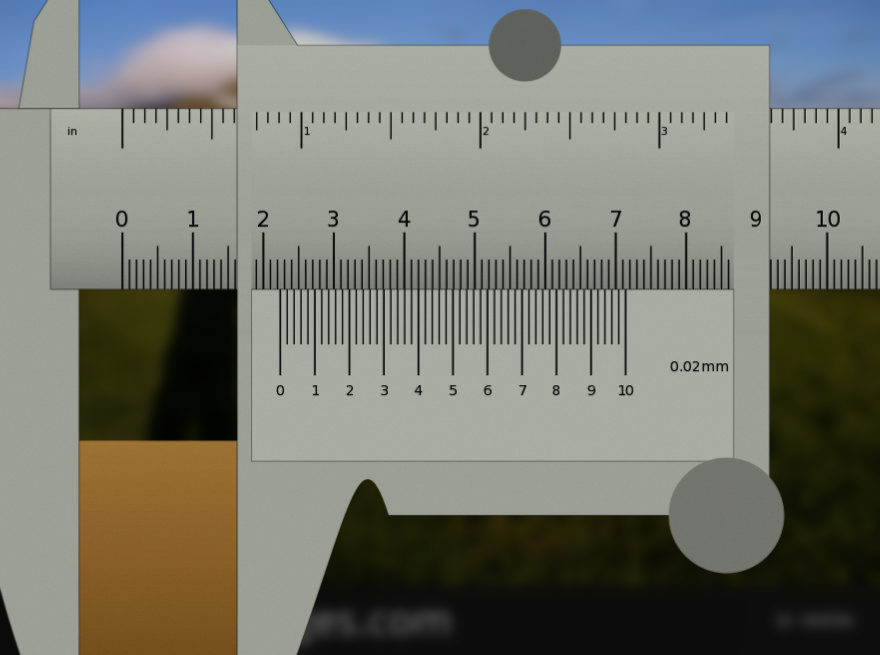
22.4 mm
